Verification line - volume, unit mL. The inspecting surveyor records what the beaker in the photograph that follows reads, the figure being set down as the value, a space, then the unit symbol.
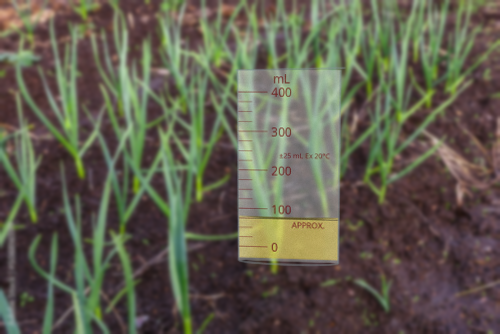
75 mL
